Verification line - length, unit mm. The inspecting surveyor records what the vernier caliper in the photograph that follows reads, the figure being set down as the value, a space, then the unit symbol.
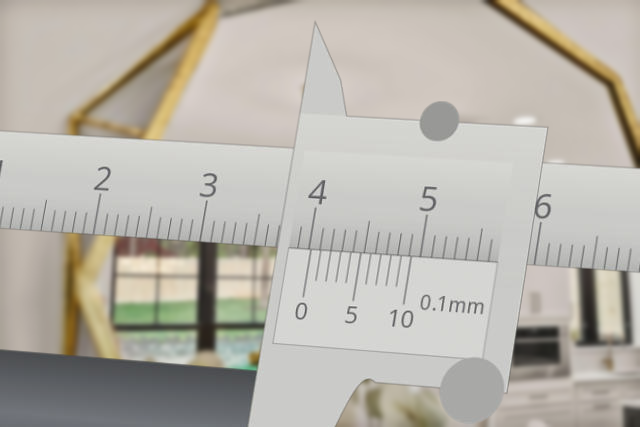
40.2 mm
